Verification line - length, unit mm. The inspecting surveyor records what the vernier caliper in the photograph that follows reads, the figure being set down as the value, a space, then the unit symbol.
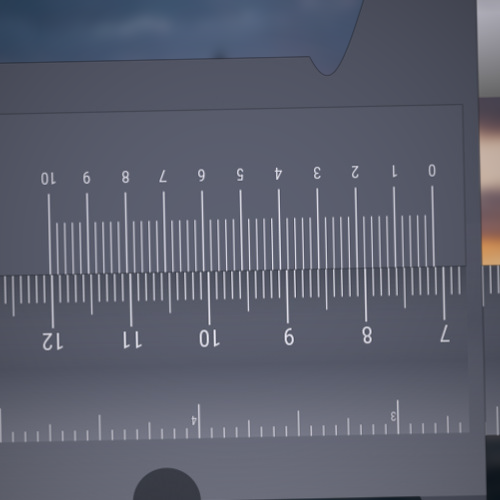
71.2 mm
